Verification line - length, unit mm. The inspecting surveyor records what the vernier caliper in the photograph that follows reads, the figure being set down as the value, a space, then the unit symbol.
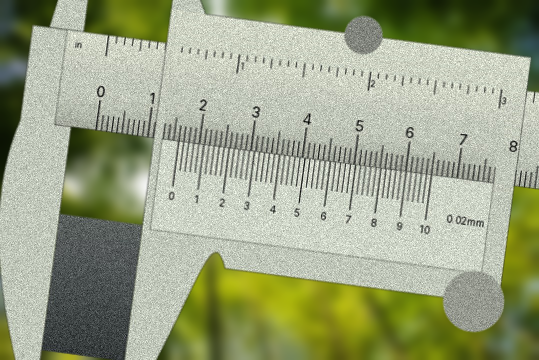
16.0 mm
